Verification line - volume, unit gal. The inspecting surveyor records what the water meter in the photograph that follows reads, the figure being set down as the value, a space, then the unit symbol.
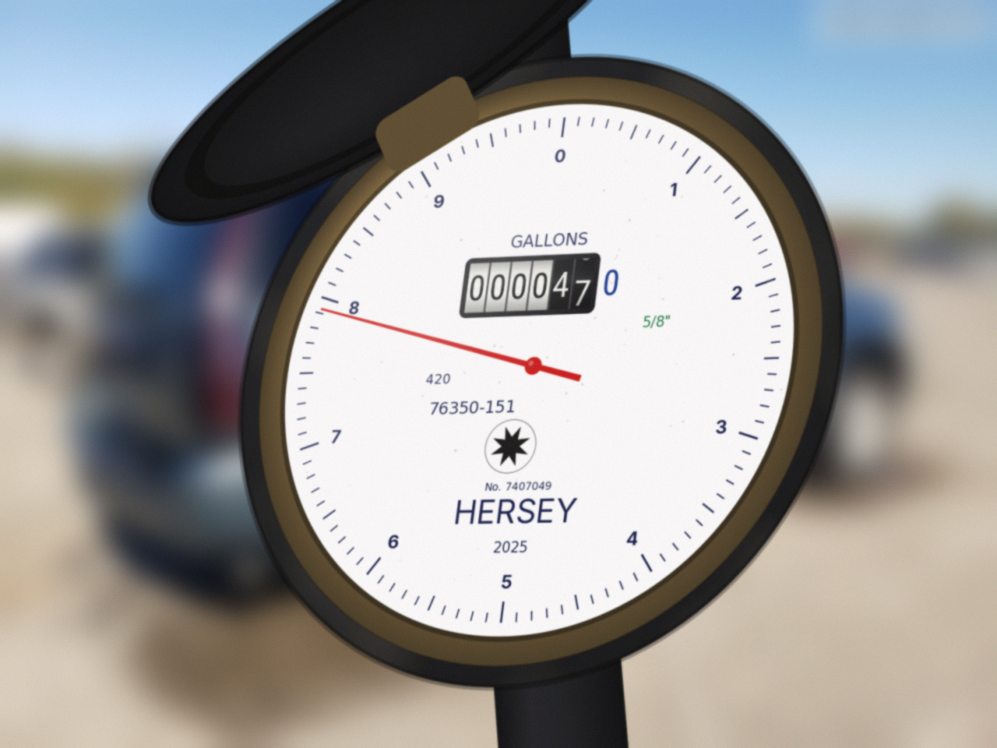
467.9 gal
